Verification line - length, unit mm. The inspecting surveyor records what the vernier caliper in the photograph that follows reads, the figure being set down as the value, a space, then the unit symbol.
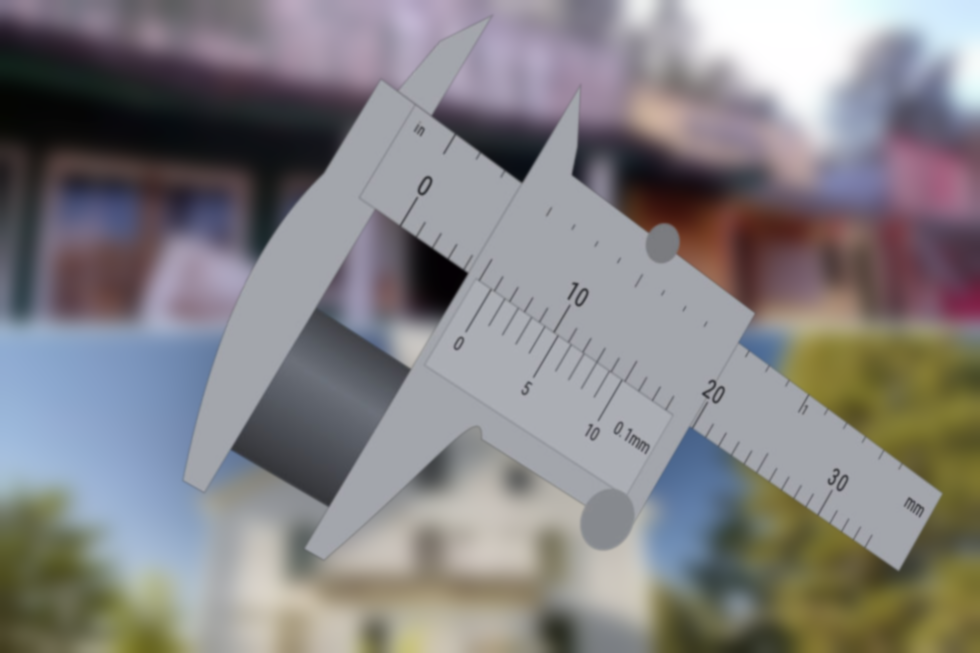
5.8 mm
